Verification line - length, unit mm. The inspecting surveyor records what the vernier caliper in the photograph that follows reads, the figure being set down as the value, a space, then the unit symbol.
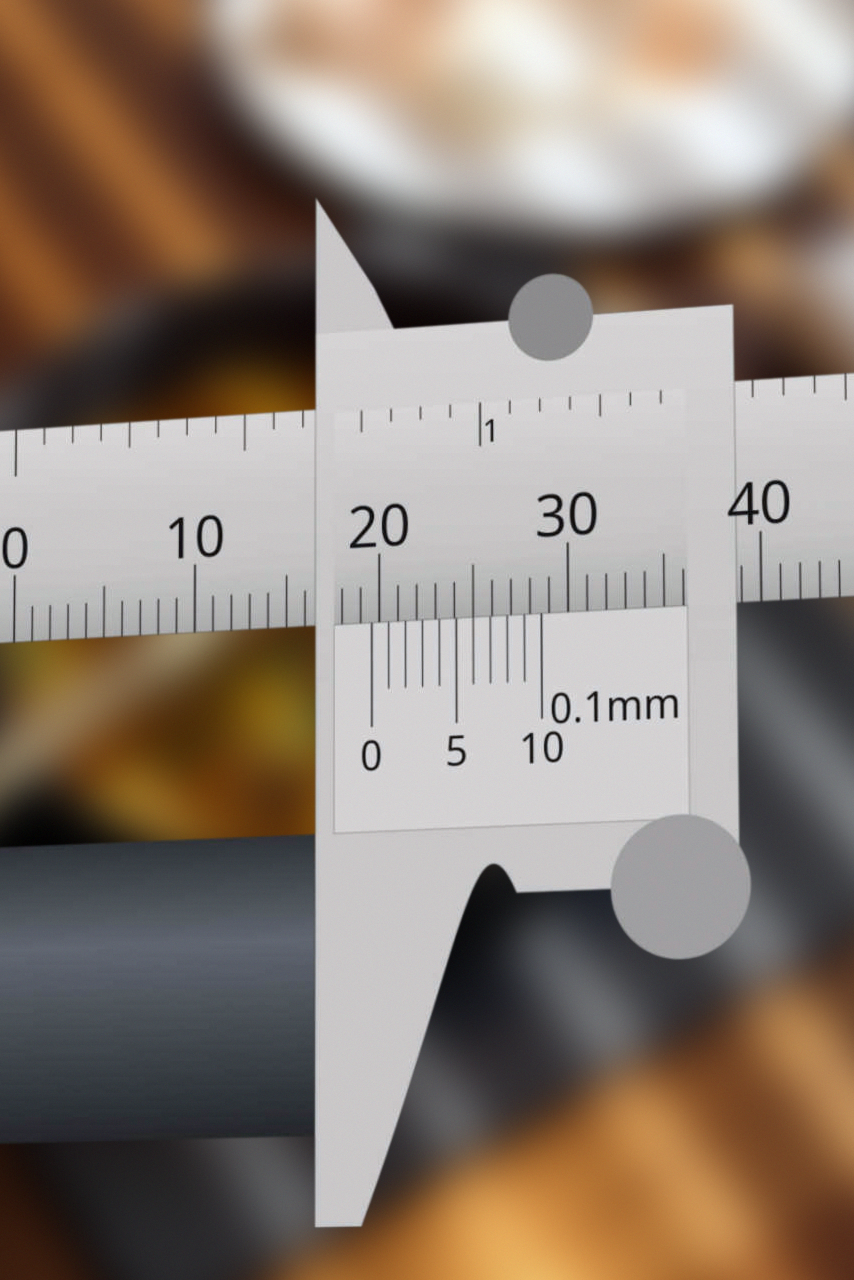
19.6 mm
